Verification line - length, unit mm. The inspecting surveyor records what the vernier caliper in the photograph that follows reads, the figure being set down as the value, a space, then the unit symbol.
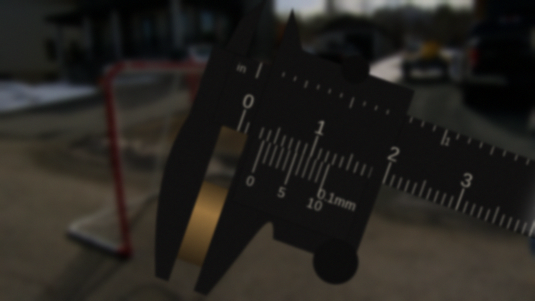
3.6 mm
